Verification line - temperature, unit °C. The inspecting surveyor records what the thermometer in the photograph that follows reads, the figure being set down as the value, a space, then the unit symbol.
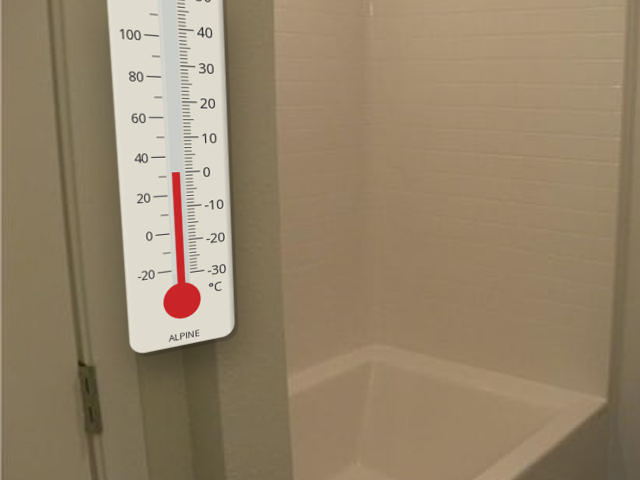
0 °C
